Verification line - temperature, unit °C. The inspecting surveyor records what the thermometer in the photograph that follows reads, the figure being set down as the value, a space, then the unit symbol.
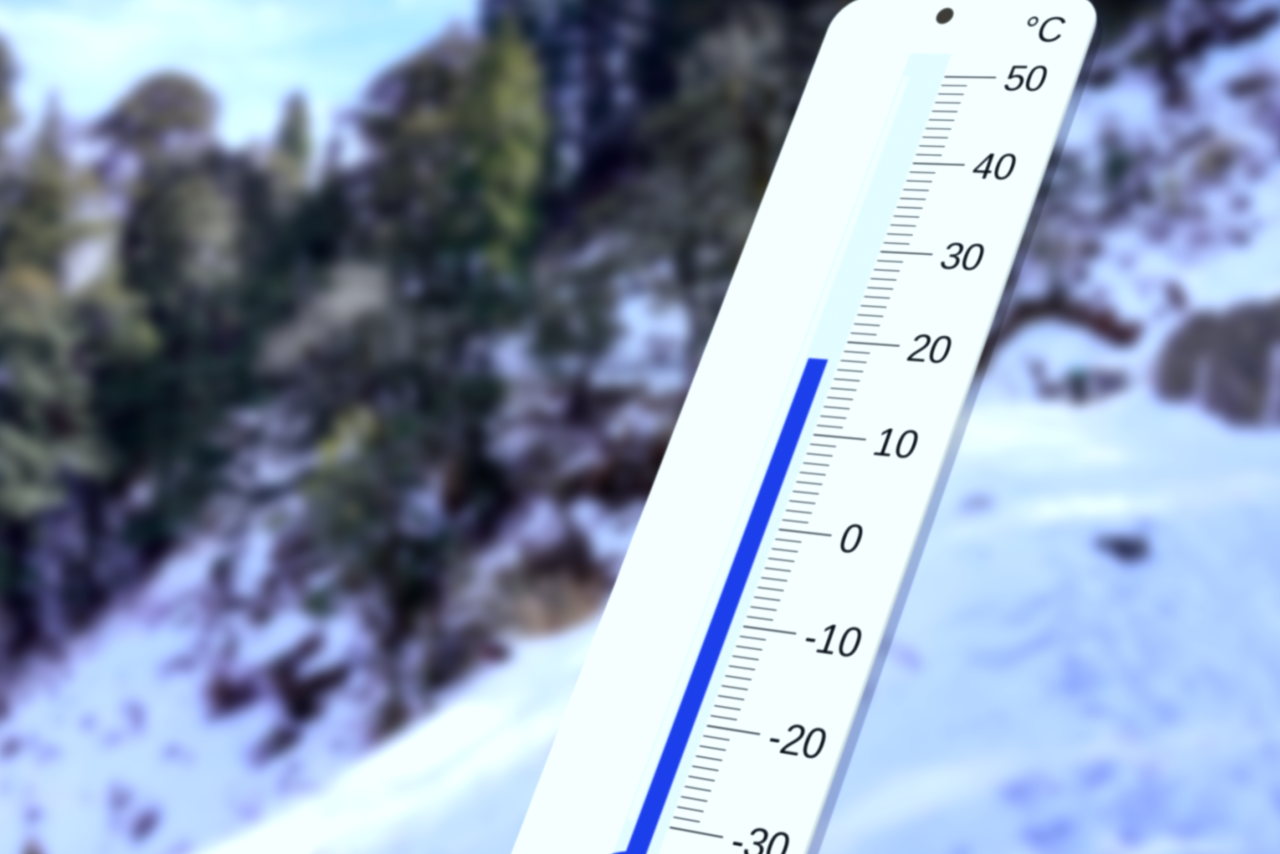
18 °C
